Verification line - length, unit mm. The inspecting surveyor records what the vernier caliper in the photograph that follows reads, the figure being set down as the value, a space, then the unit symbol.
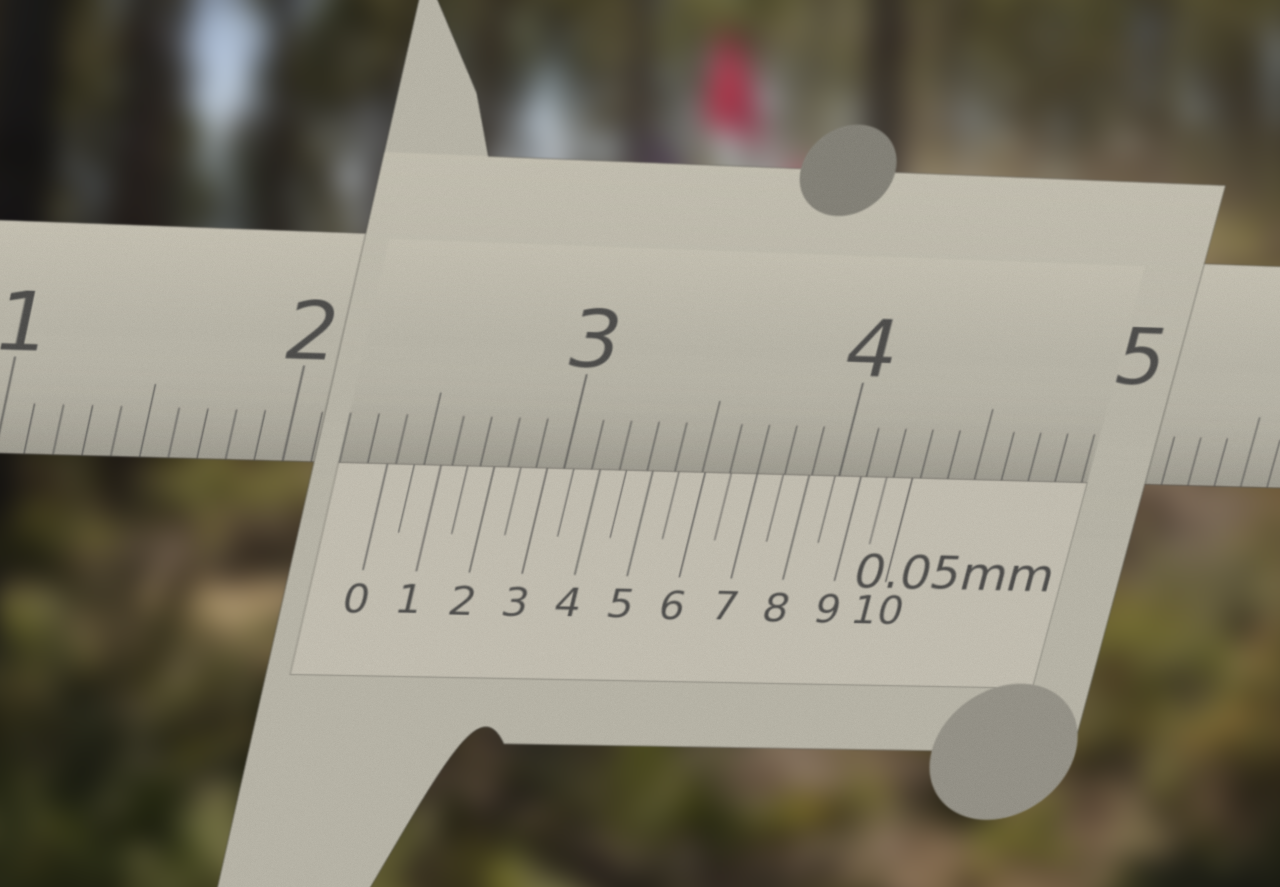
23.7 mm
